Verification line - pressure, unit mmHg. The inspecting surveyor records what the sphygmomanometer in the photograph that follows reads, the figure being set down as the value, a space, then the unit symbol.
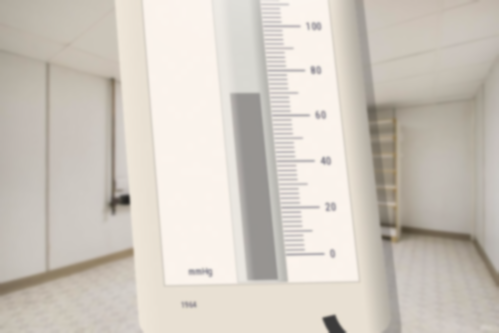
70 mmHg
